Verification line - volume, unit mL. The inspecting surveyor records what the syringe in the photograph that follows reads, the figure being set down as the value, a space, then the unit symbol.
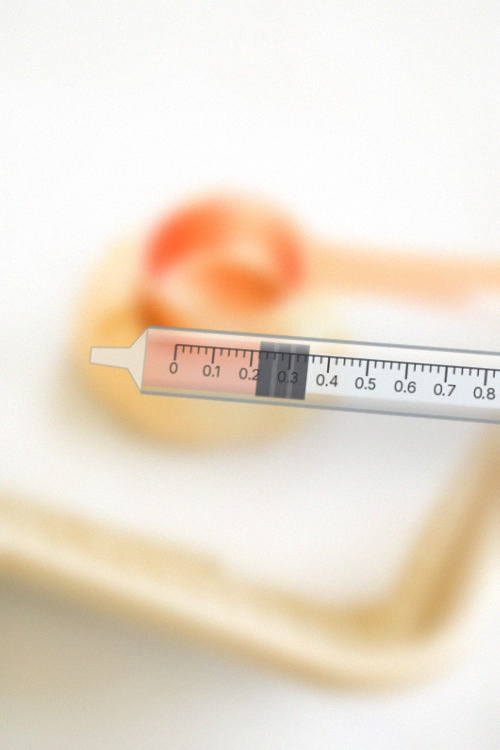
0.22 mL
